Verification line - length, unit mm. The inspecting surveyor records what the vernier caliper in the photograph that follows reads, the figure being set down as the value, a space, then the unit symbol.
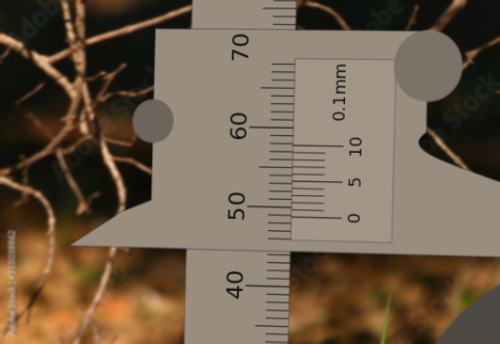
48.8 mm
